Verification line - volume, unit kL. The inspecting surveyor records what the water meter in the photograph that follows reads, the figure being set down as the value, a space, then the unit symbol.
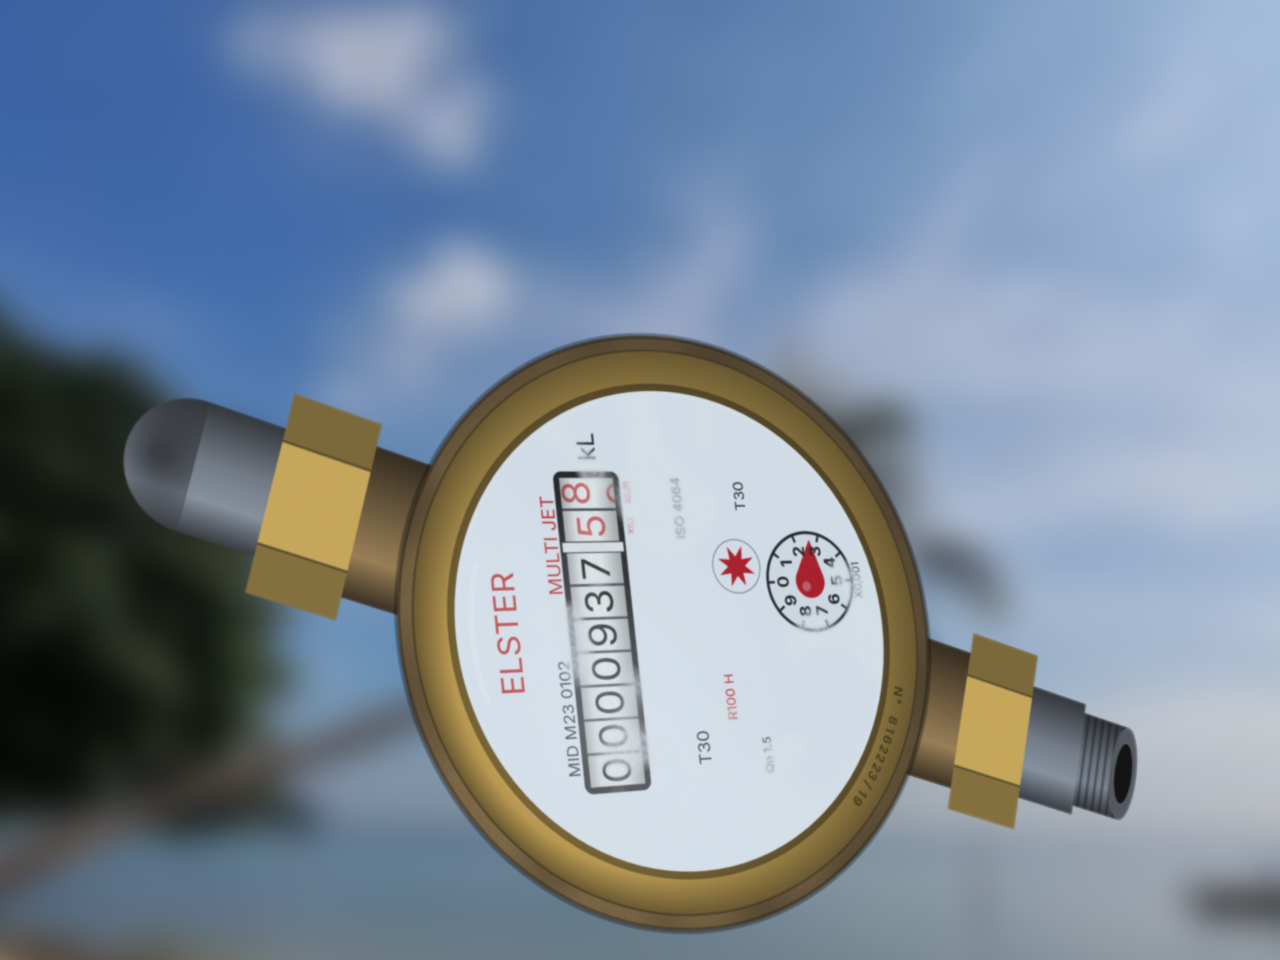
937.582 kL
